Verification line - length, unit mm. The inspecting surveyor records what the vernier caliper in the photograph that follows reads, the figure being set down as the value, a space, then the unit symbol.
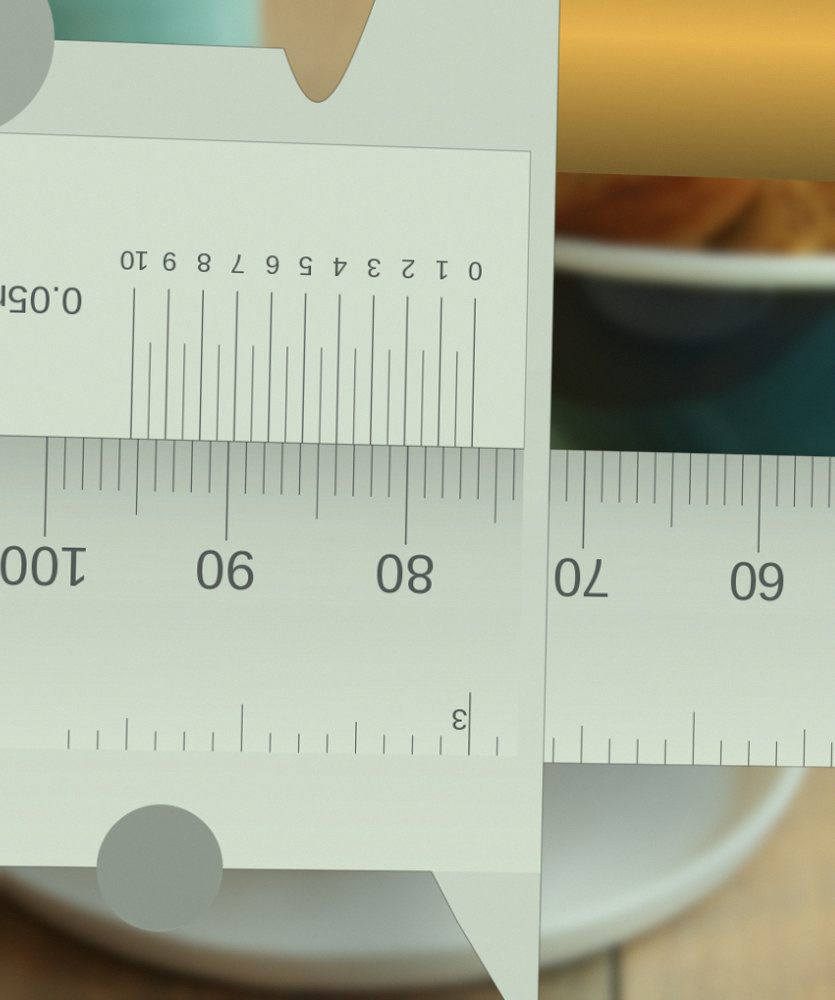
76.4 mm
